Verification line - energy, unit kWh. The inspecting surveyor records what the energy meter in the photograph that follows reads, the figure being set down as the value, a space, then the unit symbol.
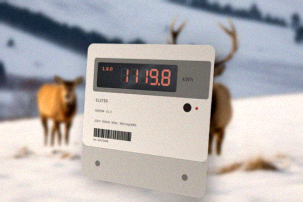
1119.8 kWh
